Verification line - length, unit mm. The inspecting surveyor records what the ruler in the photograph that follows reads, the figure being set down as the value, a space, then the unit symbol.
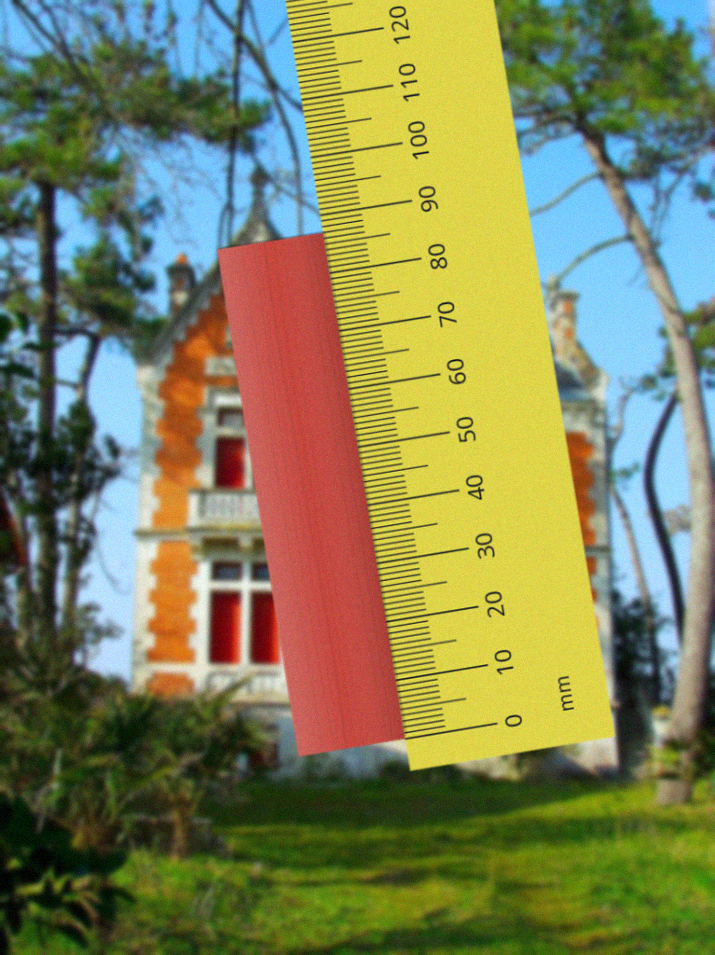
87 mm
